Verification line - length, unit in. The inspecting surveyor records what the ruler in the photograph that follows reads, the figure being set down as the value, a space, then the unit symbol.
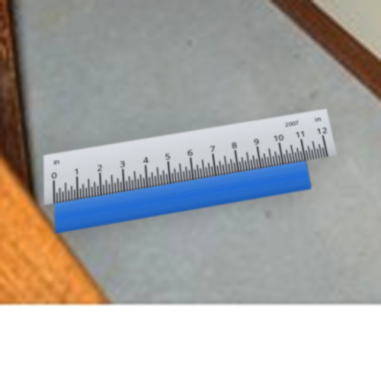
11 in
